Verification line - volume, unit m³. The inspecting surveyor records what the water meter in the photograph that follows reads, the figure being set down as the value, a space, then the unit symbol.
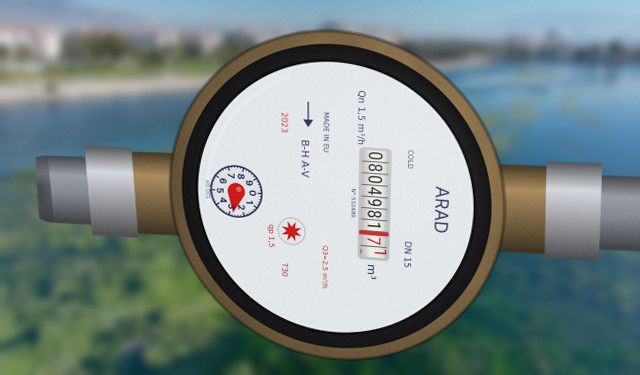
804981.712 m³
